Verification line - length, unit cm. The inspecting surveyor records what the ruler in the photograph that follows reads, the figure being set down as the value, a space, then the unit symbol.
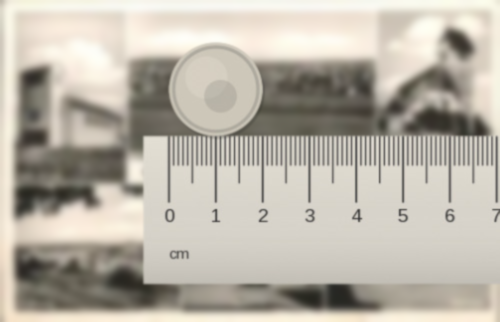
2 cm
